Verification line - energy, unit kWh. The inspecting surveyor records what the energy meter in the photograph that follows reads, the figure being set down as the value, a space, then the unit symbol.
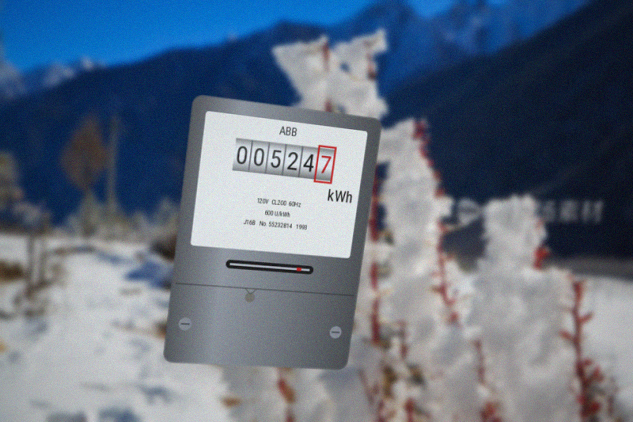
524.7 kWh
